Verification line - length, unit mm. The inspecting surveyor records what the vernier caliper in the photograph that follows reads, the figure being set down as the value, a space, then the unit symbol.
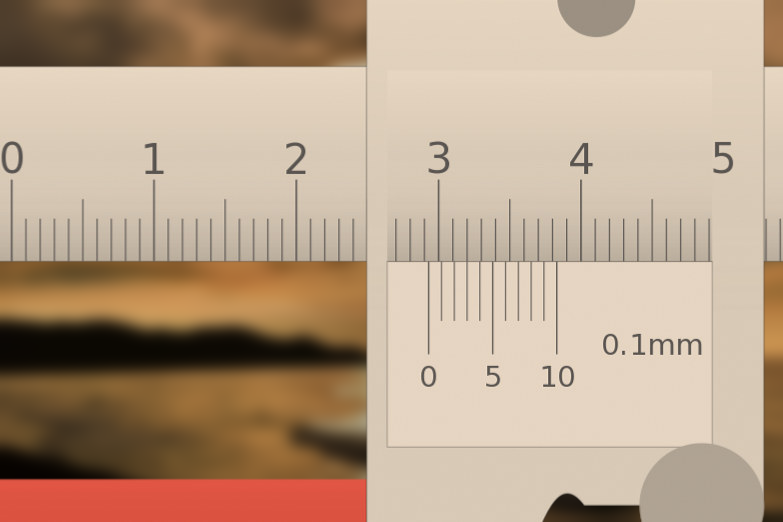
29.3 mm
